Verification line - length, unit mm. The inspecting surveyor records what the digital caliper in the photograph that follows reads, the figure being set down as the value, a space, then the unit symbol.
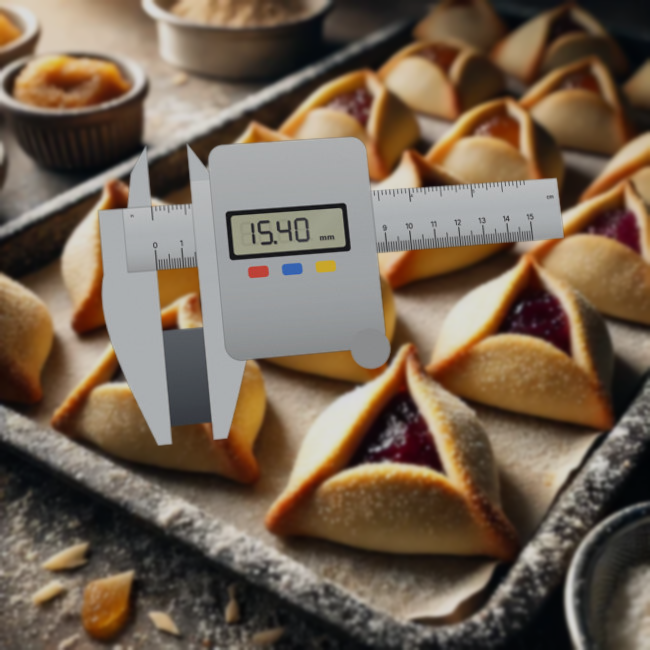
15.40 mm
